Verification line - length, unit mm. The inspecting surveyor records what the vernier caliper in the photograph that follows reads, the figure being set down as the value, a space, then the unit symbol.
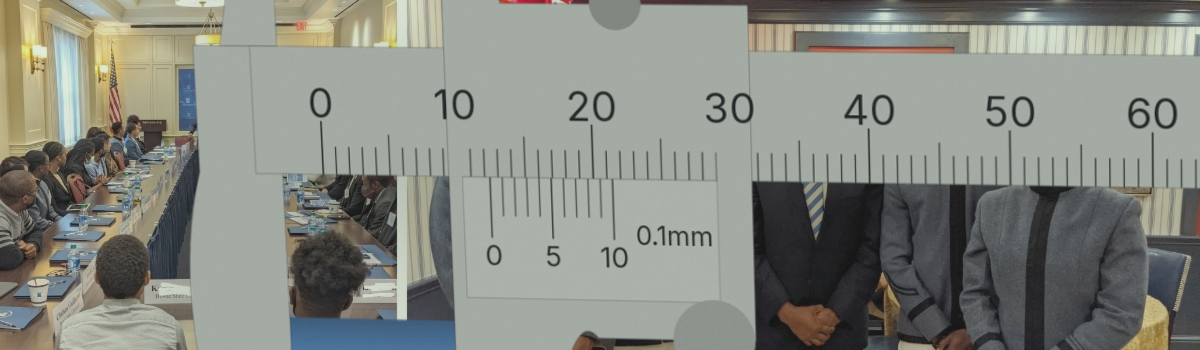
12.4 mm
